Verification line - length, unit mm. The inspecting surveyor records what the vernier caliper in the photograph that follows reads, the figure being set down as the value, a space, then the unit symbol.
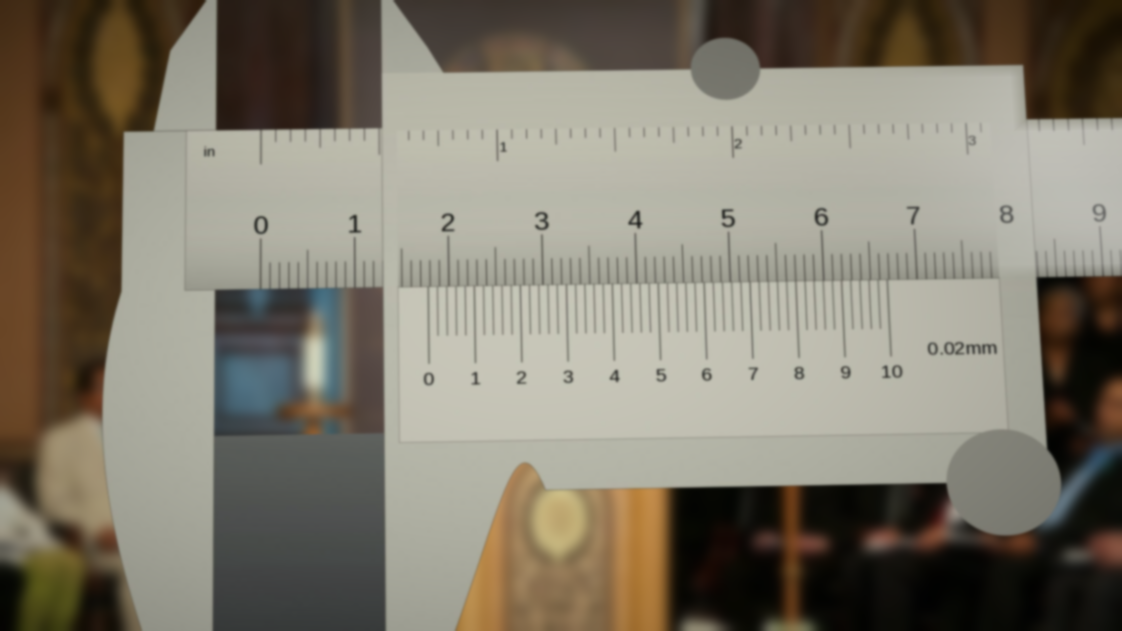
17.8 mm
